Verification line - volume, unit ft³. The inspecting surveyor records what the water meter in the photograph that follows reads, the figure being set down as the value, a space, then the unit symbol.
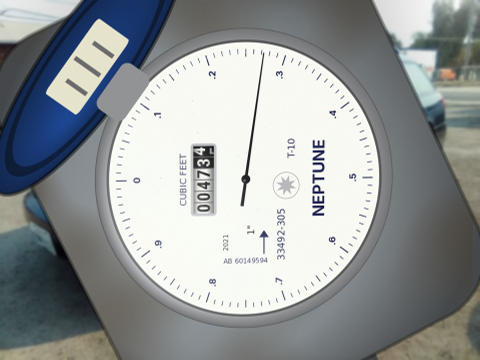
4734.27 ft³
